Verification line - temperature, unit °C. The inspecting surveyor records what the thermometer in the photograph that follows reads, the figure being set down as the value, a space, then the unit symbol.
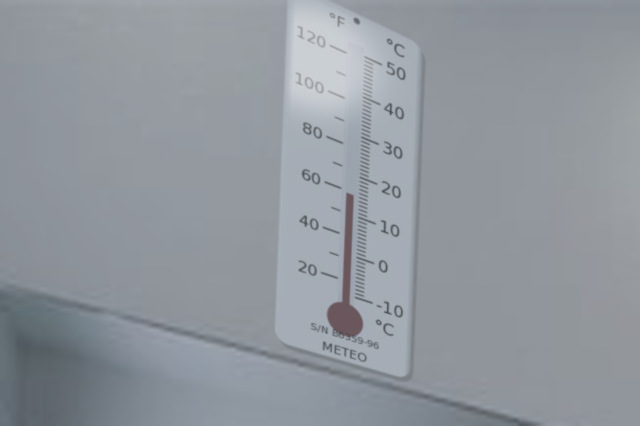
15 °C
